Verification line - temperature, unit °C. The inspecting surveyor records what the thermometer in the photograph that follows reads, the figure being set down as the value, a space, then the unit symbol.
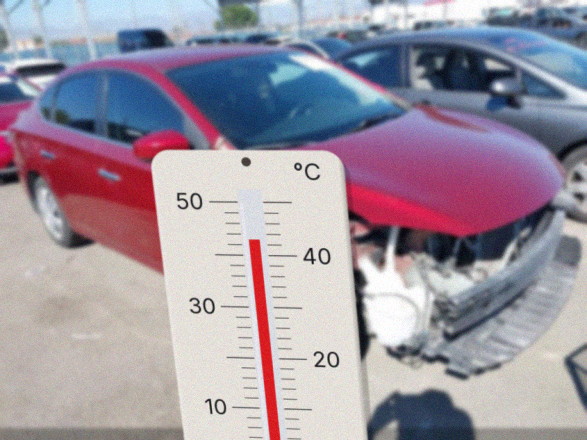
43 °C
